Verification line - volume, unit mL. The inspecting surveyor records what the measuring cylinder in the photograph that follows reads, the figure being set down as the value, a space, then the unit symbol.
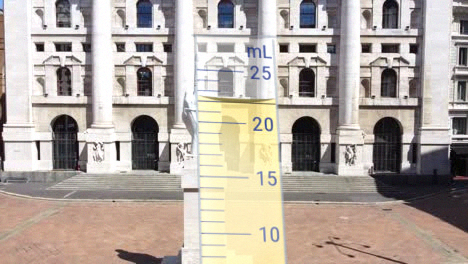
22 mL
